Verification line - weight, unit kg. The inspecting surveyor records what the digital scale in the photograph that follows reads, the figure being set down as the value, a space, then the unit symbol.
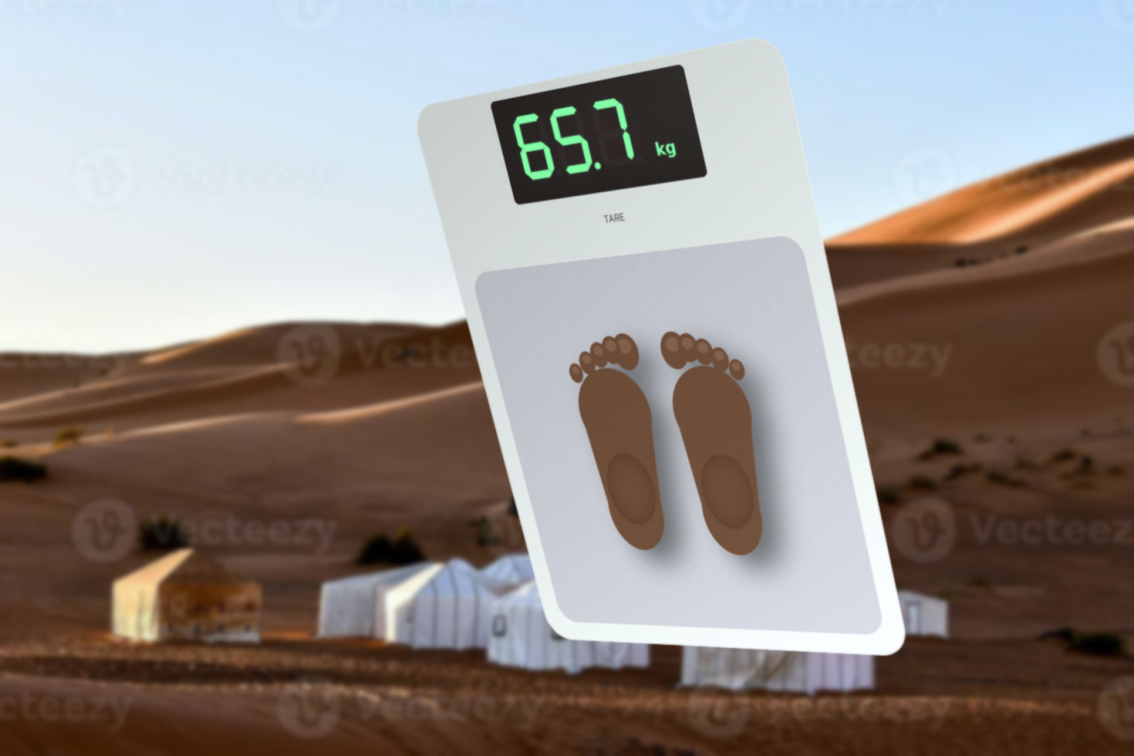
65.7 kg
